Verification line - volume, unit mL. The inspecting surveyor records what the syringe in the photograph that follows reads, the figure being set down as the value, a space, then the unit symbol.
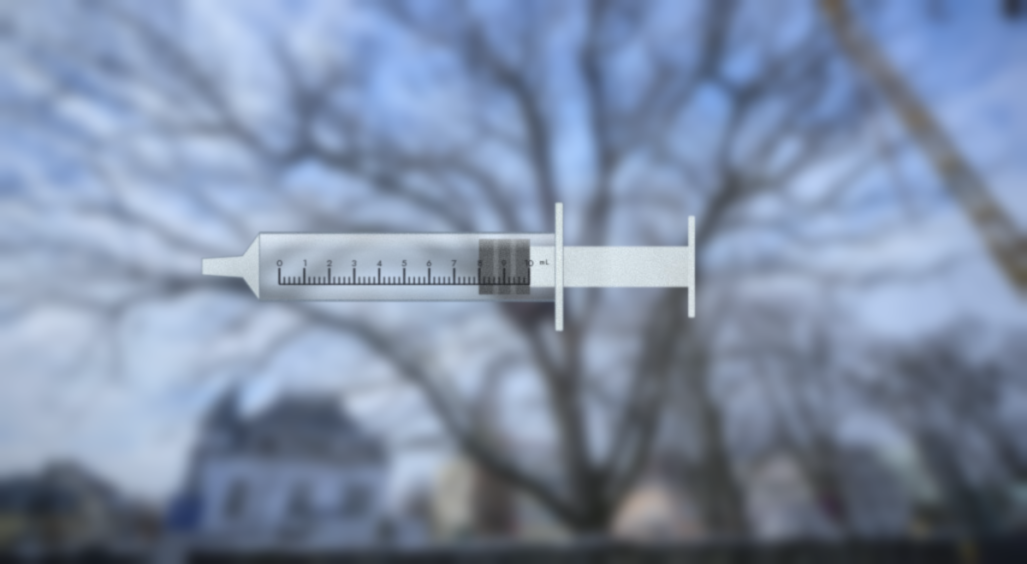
8 mL
